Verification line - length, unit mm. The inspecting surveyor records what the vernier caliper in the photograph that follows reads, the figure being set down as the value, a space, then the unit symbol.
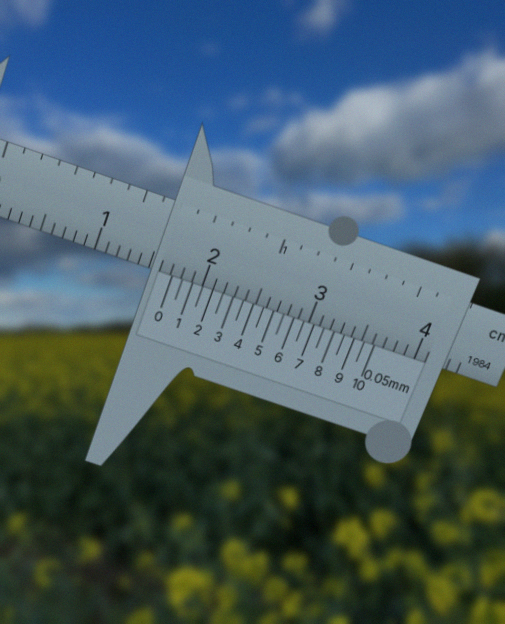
17.2 mm
